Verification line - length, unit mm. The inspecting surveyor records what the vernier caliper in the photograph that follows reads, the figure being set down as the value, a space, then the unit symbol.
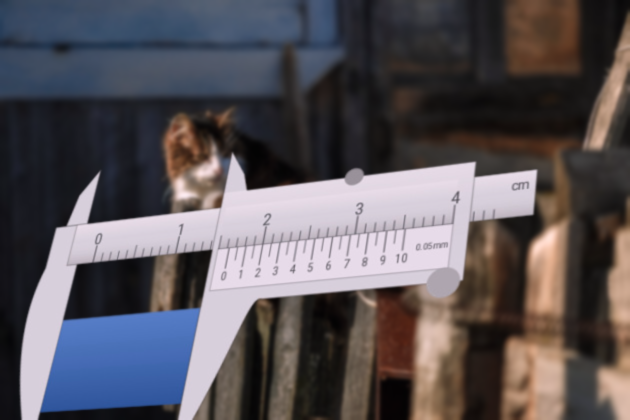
16.2 mm
